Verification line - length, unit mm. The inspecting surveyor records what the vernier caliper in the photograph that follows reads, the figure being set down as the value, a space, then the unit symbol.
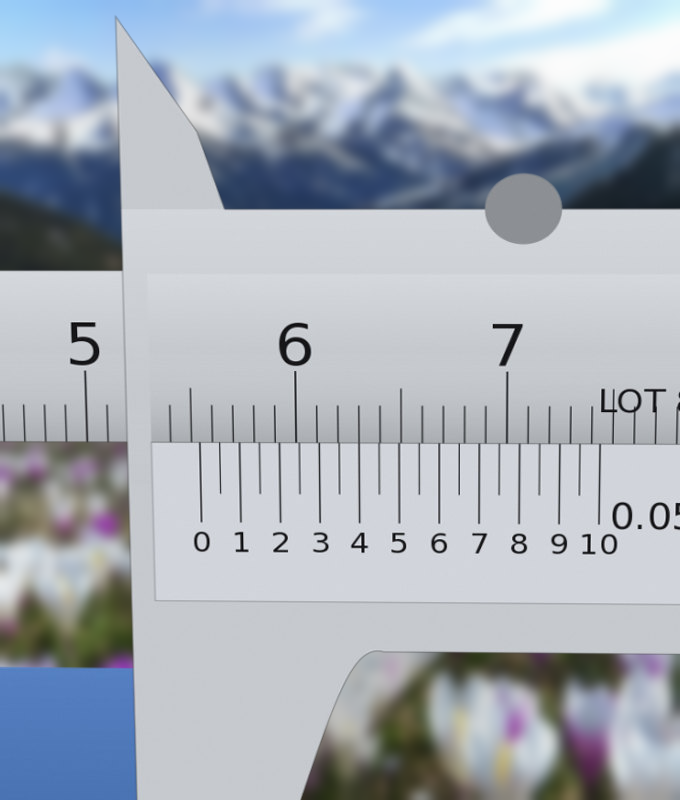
55.4 mm
